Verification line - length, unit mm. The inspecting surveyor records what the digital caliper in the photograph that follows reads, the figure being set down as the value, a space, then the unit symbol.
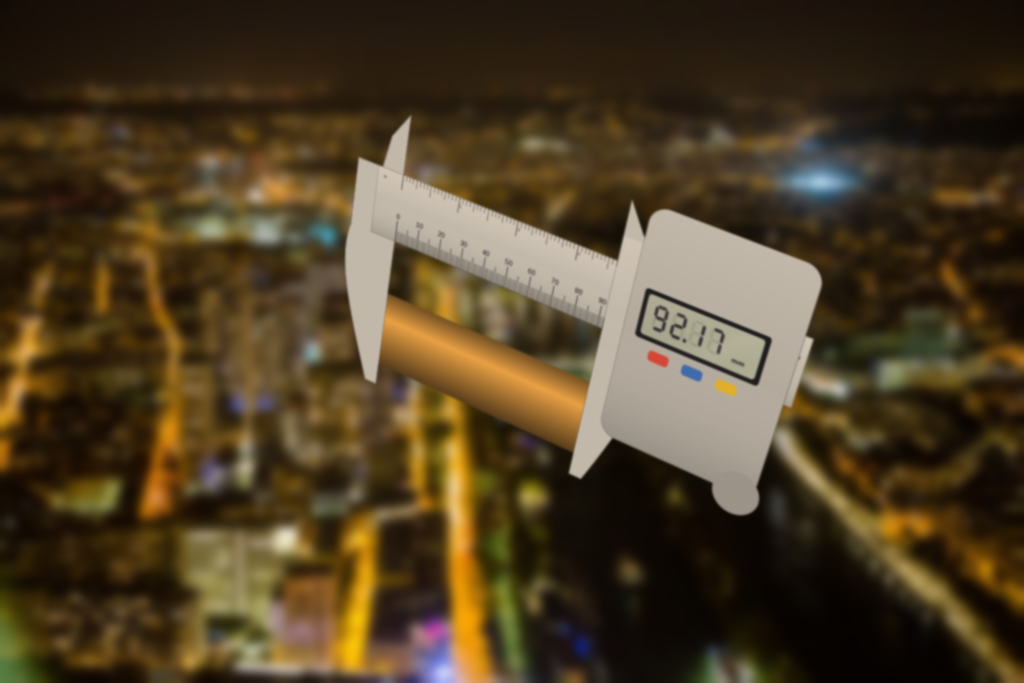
92.17 mm
